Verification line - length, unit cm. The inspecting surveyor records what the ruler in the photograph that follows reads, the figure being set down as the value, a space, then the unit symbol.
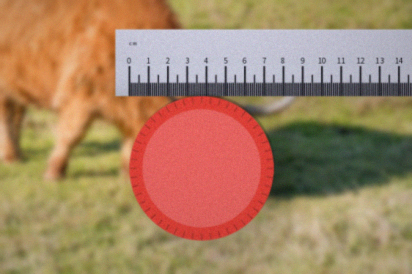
7.5 cm
